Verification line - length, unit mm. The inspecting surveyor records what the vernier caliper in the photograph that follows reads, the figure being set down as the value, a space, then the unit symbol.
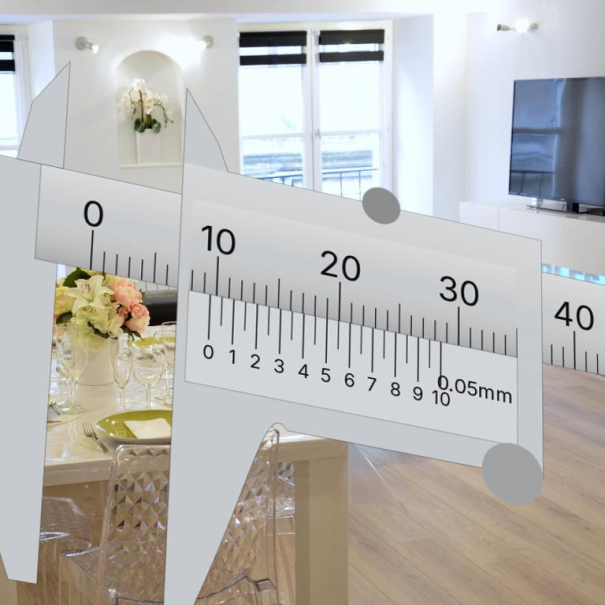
9.5 mm
